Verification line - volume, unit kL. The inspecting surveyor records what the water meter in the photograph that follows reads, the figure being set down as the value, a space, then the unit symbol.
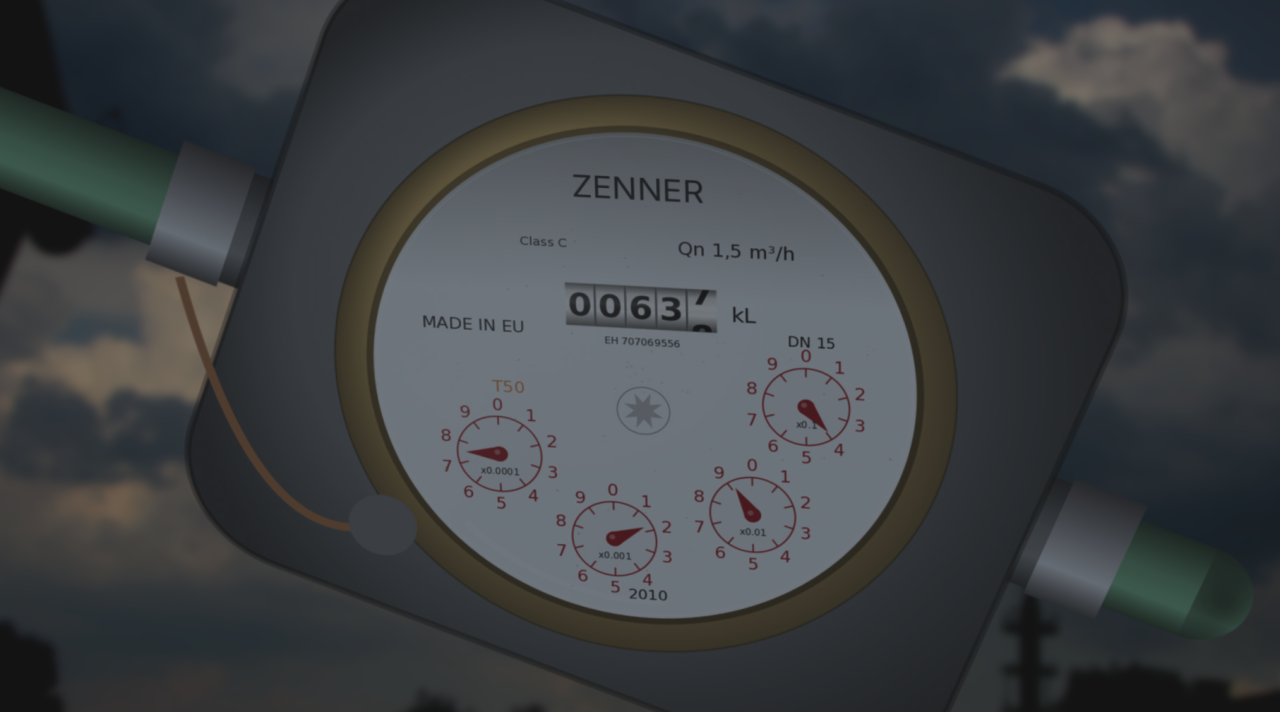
637.3917 kL
